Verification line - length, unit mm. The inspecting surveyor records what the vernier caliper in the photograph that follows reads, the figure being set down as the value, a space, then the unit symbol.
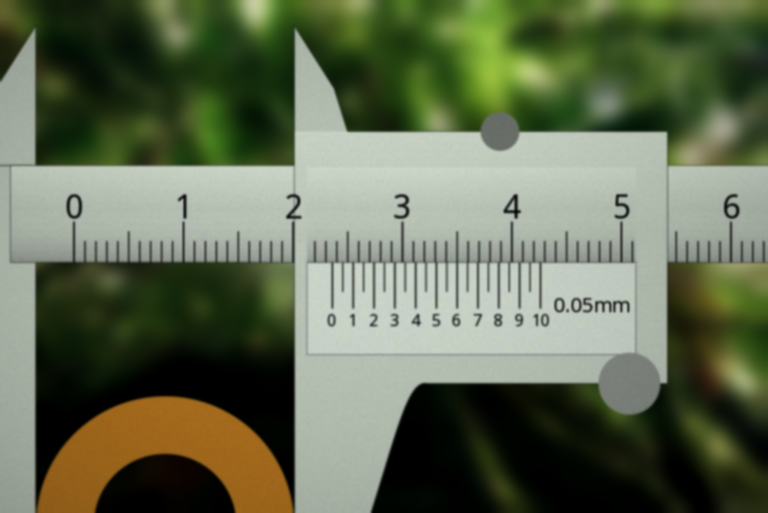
23.6 mm
